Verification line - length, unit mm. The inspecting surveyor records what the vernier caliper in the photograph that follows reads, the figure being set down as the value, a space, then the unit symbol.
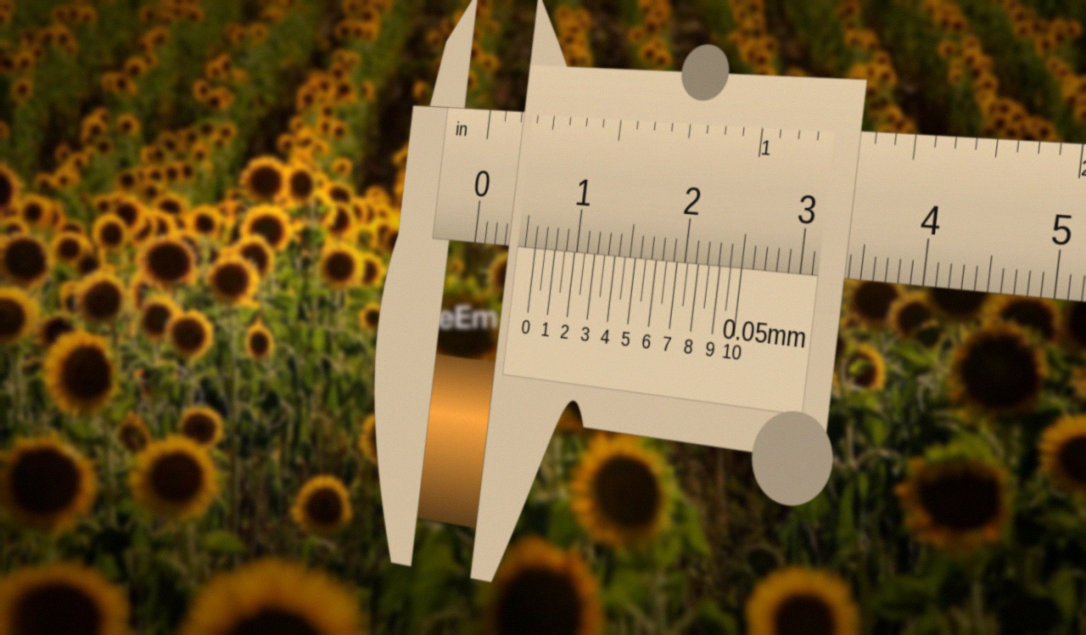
6.0 mm
